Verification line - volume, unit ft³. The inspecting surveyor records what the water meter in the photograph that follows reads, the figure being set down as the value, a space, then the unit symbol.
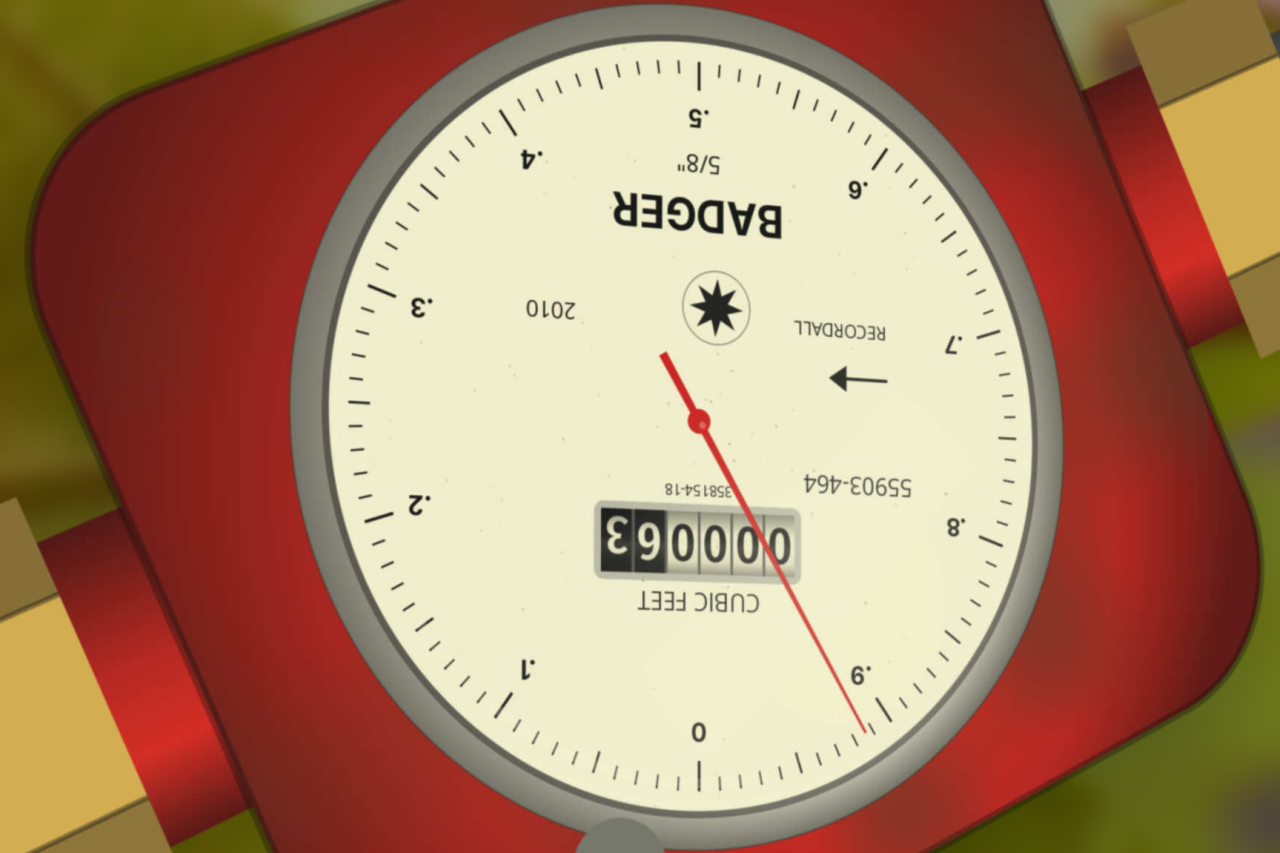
62.91 ft³
